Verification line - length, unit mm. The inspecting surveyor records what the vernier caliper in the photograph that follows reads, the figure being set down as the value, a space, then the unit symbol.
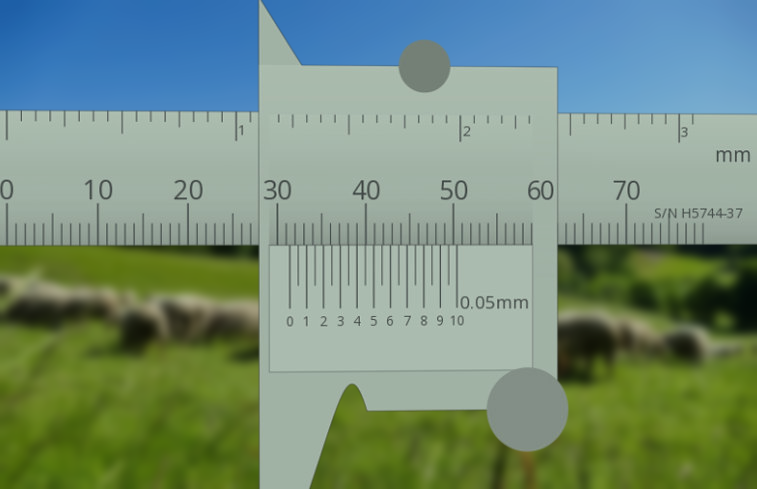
31.4 mm
